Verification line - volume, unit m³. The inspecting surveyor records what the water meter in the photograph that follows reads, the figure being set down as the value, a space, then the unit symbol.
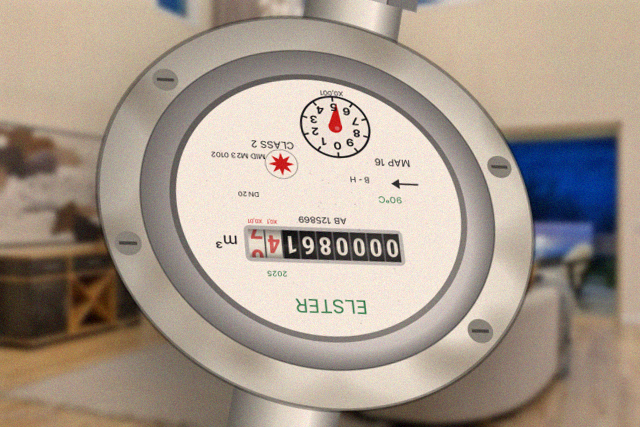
861.465 m³
